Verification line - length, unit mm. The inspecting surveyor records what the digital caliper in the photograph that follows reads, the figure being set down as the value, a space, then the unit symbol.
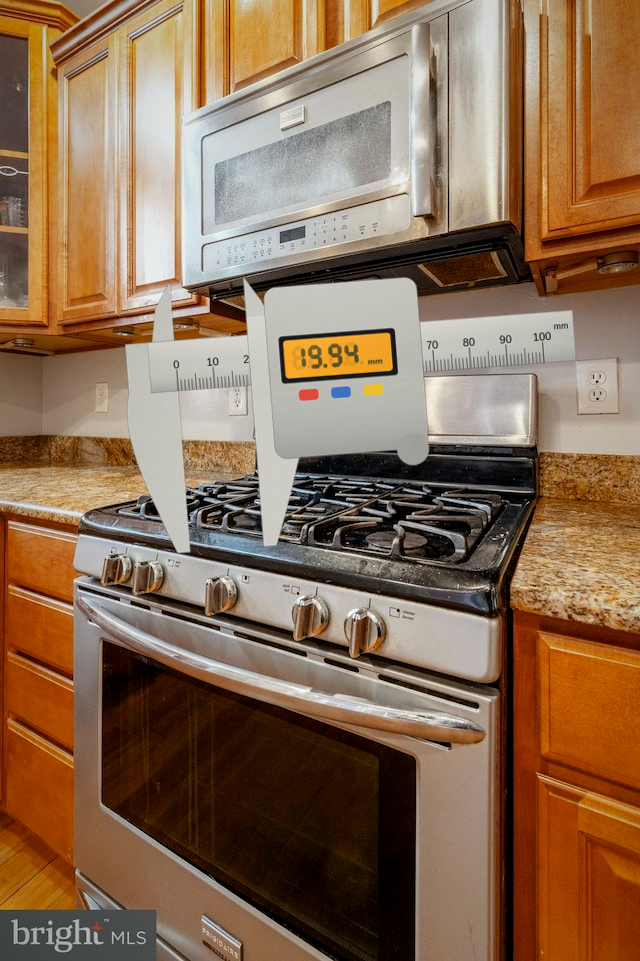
19.94 mm
